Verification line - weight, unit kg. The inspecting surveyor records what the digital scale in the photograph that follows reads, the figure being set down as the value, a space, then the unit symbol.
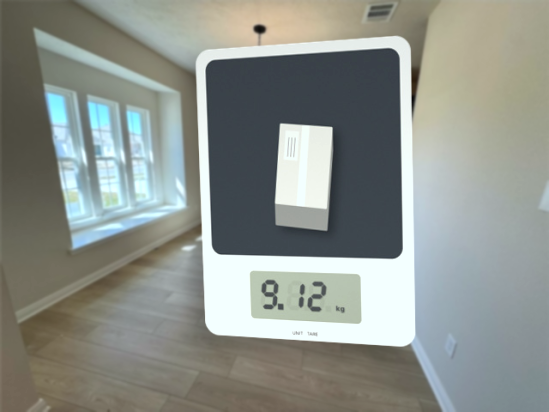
9.12 kg
